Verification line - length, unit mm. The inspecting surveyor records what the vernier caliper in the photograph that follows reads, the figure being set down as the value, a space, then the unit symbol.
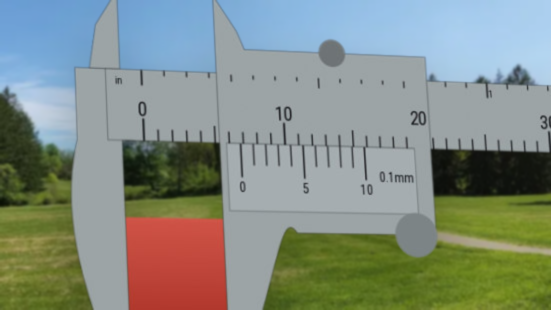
6.8 mm
